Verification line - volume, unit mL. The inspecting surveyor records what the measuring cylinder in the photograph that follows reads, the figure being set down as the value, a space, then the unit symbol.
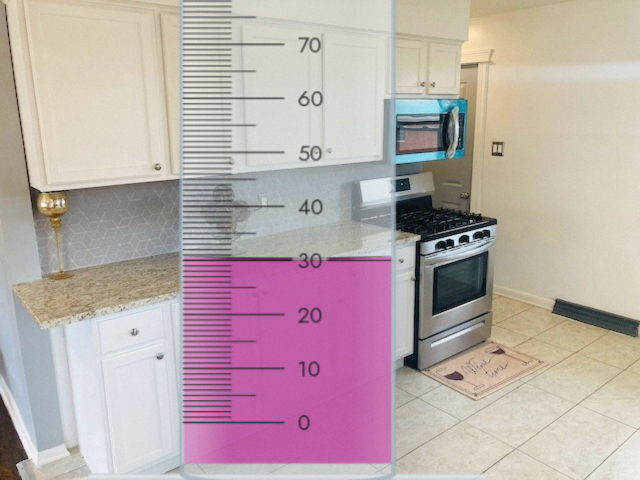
30 mL
